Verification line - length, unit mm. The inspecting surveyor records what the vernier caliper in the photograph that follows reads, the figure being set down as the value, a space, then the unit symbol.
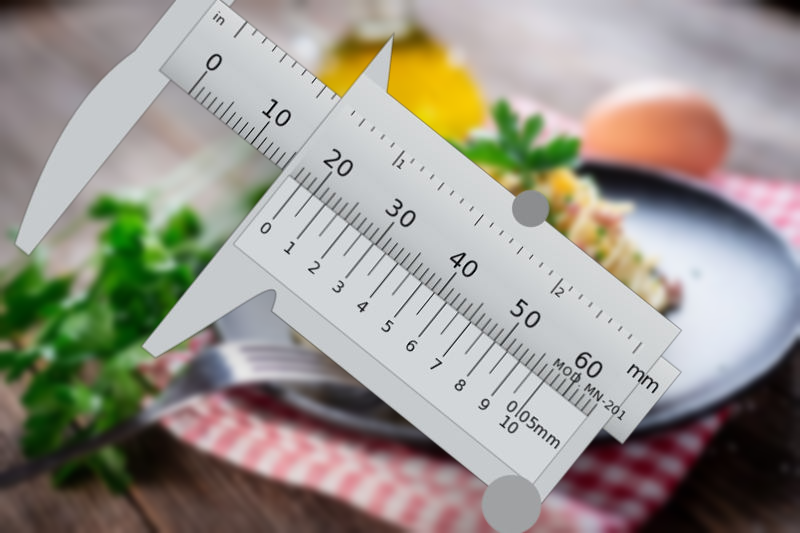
18.0 mm
